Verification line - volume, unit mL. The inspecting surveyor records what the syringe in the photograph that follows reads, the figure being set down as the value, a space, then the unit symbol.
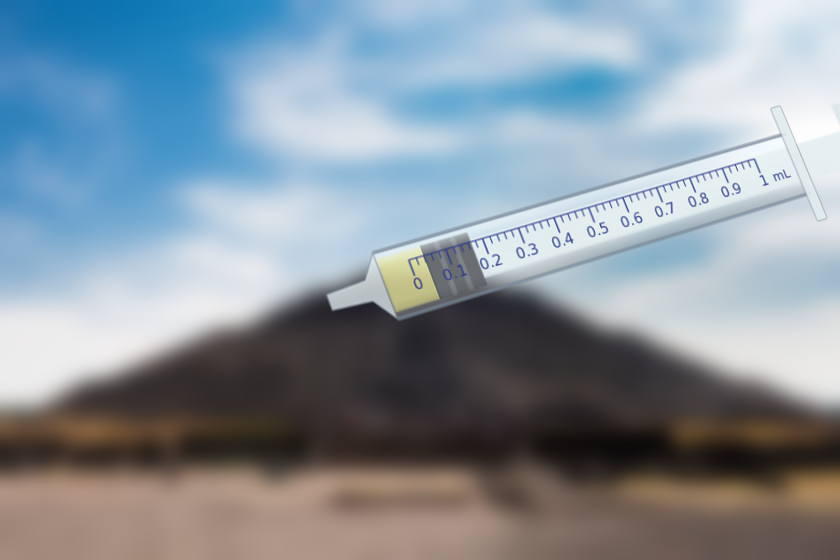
0.04 mL
